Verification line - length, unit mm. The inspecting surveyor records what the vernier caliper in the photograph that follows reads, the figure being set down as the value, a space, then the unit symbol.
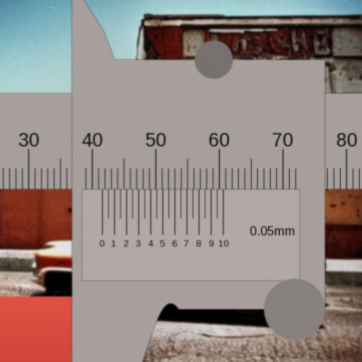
41.6 mm
